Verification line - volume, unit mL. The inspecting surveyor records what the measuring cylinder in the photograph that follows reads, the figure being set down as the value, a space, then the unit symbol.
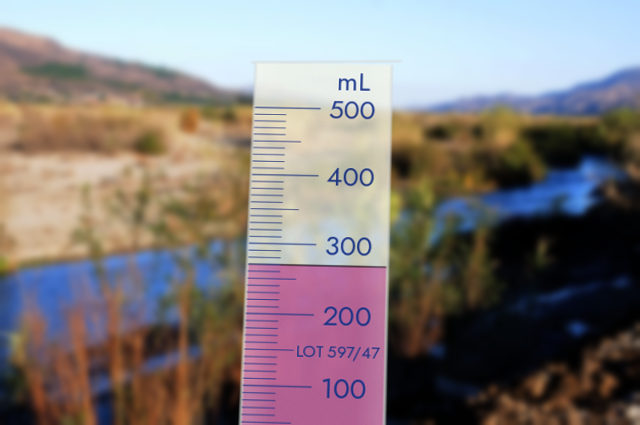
270 mL
